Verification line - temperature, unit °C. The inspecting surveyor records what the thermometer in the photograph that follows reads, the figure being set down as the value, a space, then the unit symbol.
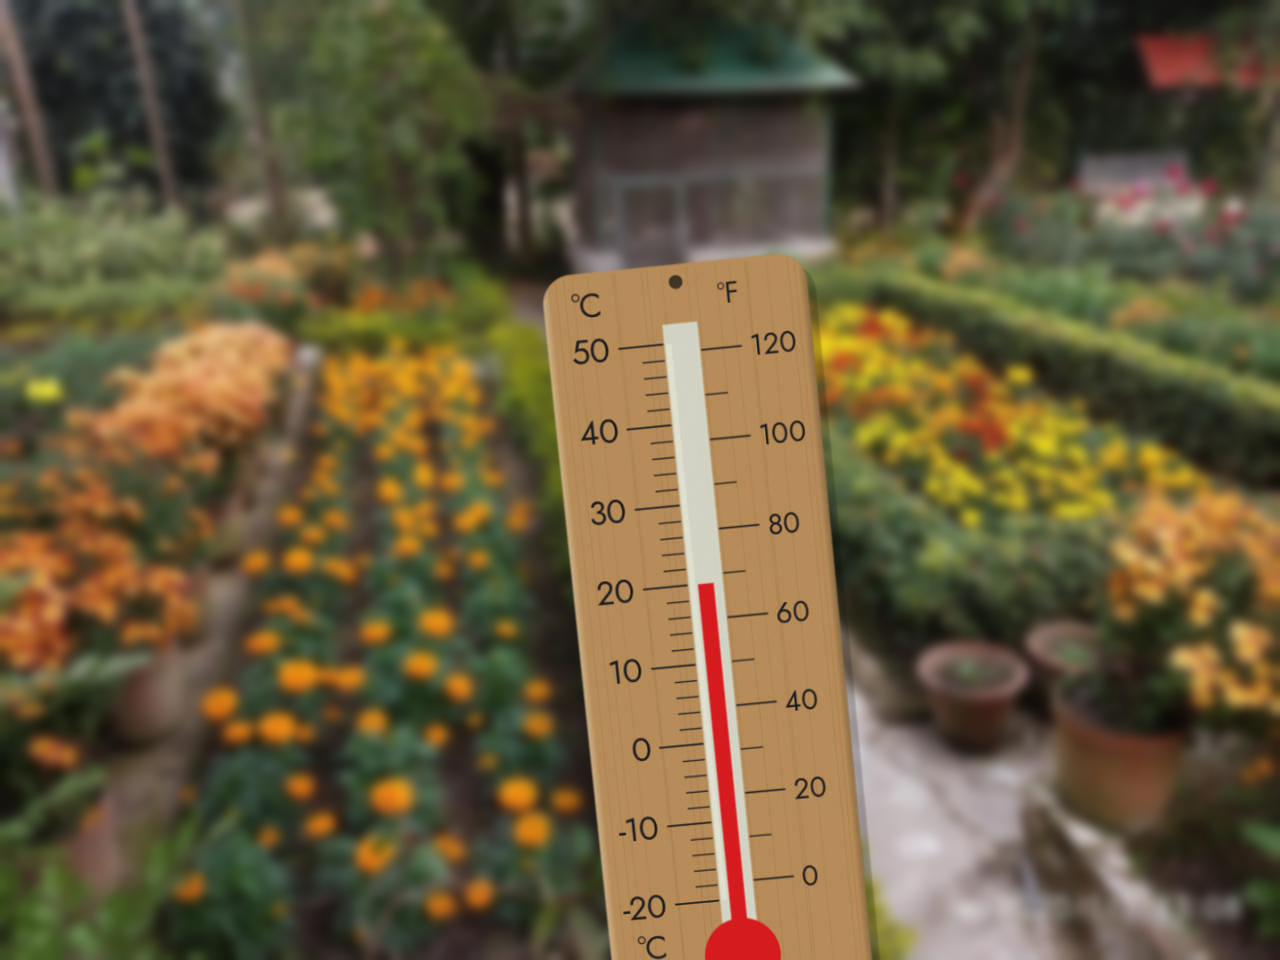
20 °C
